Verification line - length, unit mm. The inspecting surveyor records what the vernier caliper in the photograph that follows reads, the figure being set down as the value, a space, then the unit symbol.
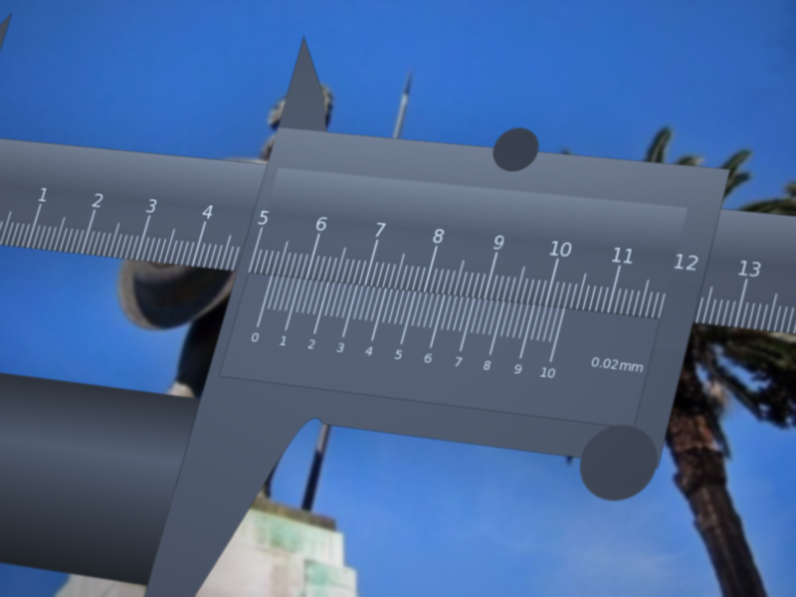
54.0 mm
